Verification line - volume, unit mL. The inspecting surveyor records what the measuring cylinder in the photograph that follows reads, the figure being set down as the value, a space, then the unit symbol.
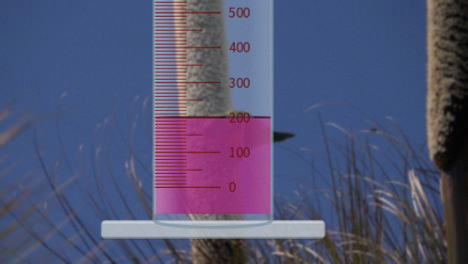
200 mL
